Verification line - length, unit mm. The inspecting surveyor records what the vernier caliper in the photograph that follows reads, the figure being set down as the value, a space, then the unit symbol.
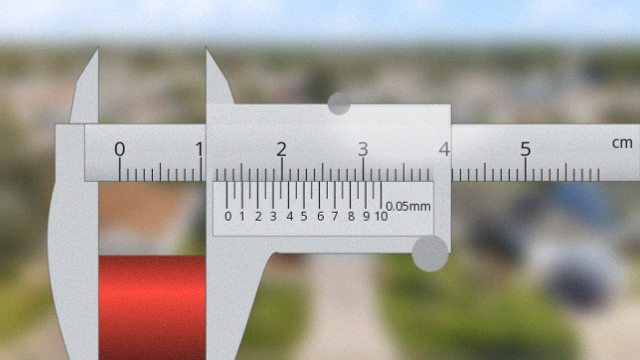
13.2 mm
